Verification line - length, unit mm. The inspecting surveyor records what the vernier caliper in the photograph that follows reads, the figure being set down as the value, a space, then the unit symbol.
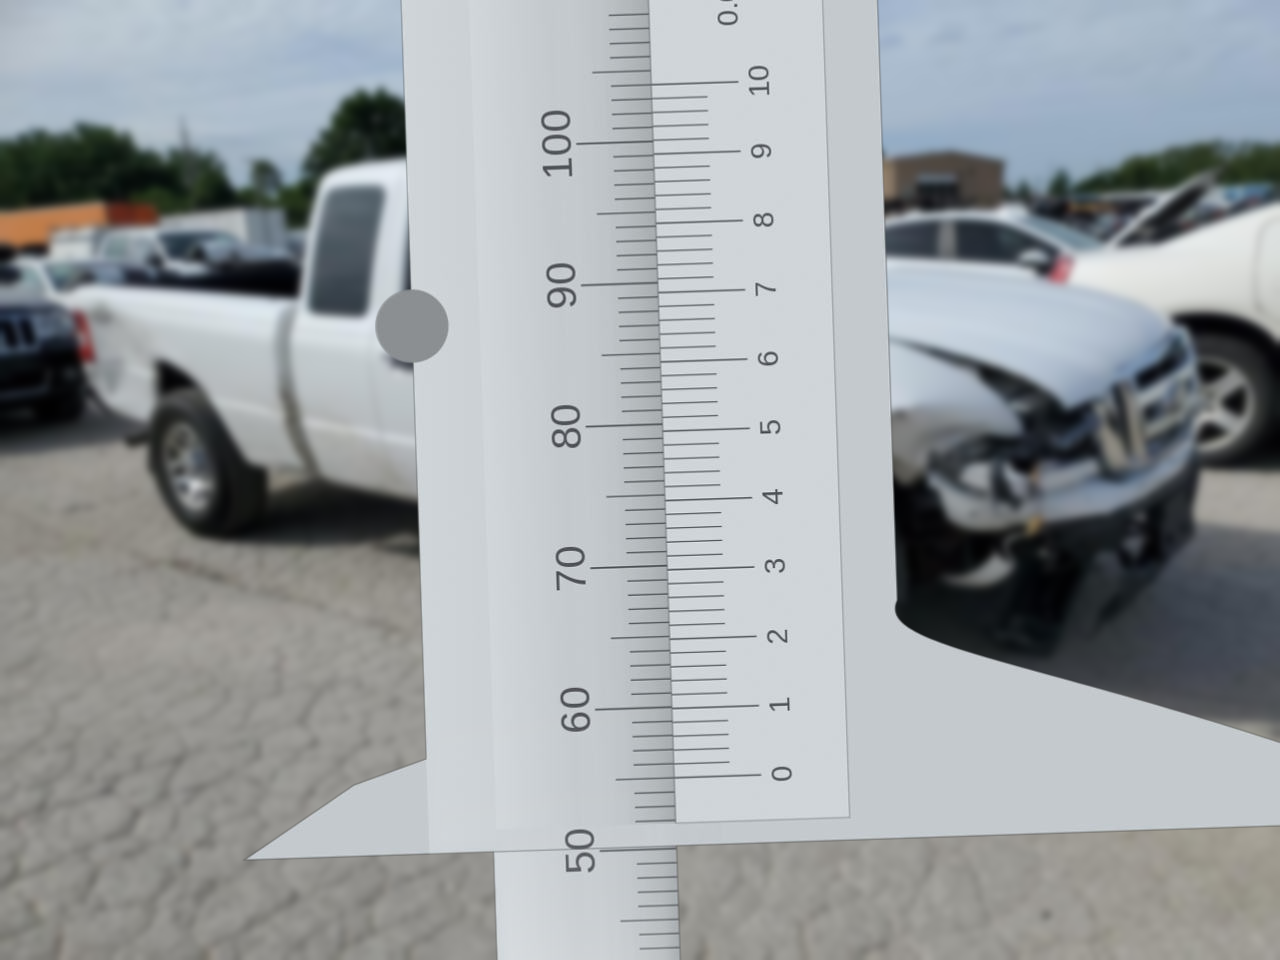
55.0 mm
